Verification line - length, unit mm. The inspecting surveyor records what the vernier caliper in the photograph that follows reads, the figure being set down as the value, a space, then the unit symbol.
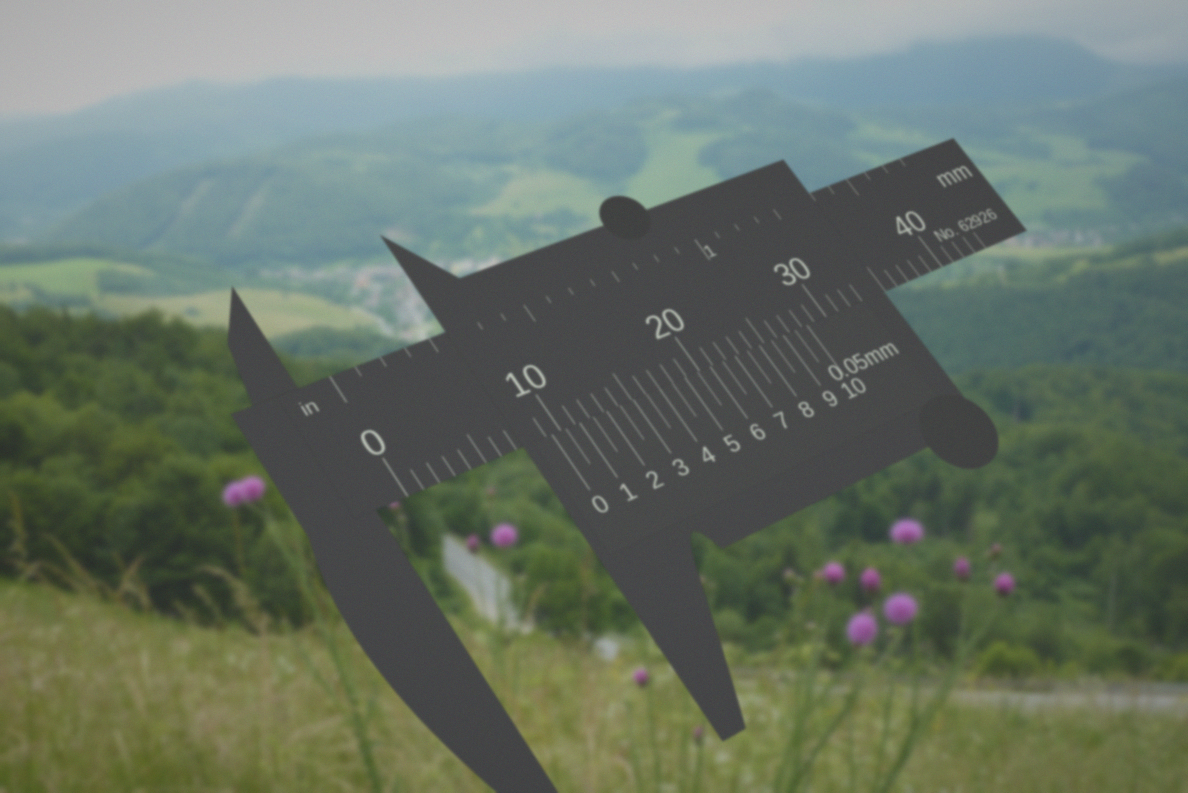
9.4 mm
